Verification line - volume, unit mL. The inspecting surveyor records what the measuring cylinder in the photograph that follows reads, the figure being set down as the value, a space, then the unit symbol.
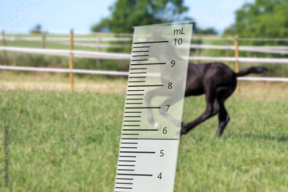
5.6 mL
